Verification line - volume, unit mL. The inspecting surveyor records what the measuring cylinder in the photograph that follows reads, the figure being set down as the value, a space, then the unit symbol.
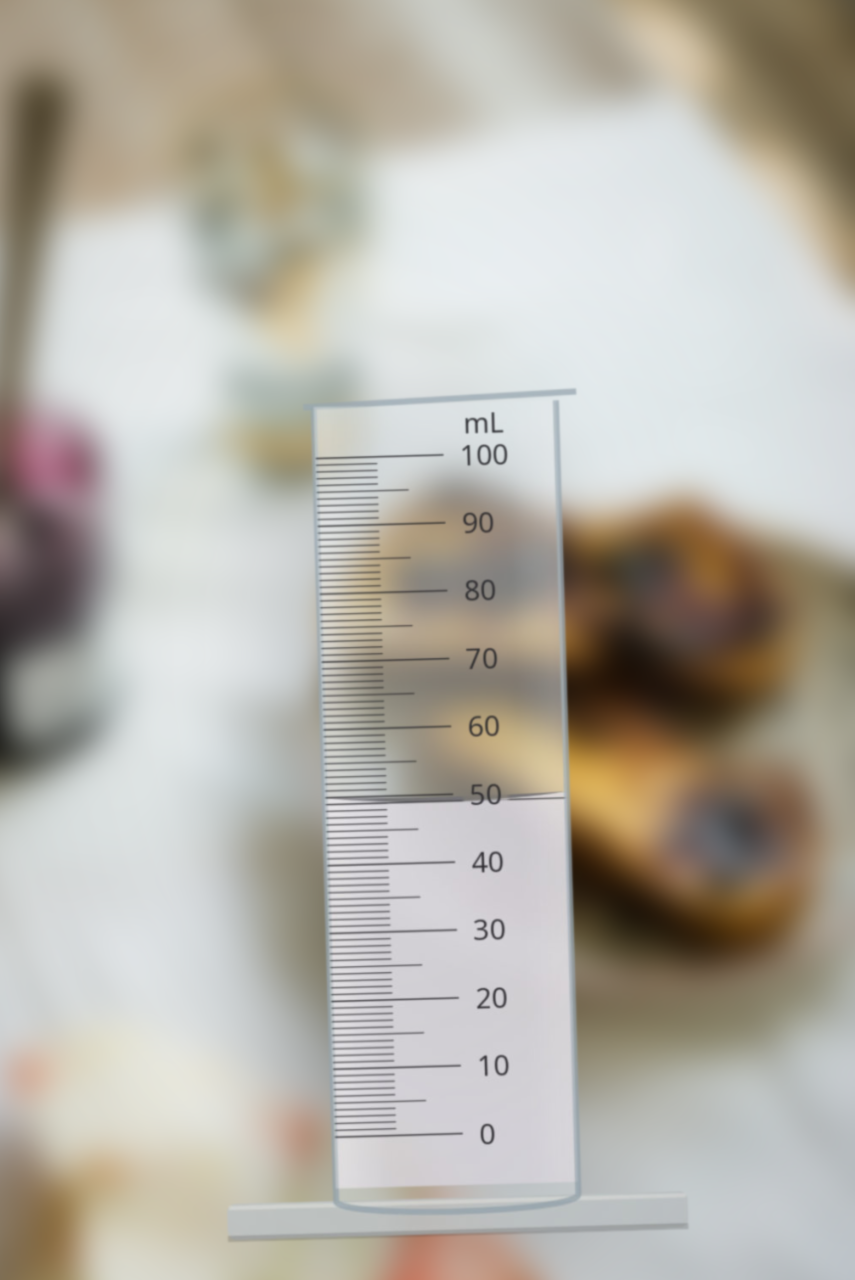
49 mL
